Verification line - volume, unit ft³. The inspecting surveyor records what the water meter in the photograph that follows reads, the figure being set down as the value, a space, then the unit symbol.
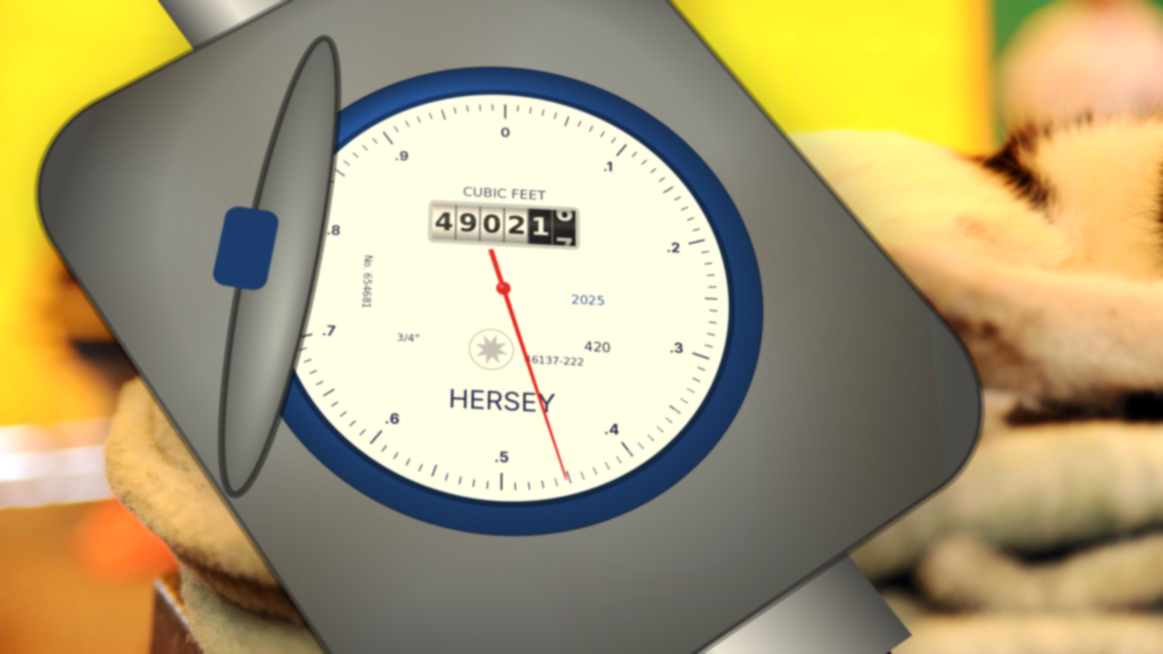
490216.45 ft³
